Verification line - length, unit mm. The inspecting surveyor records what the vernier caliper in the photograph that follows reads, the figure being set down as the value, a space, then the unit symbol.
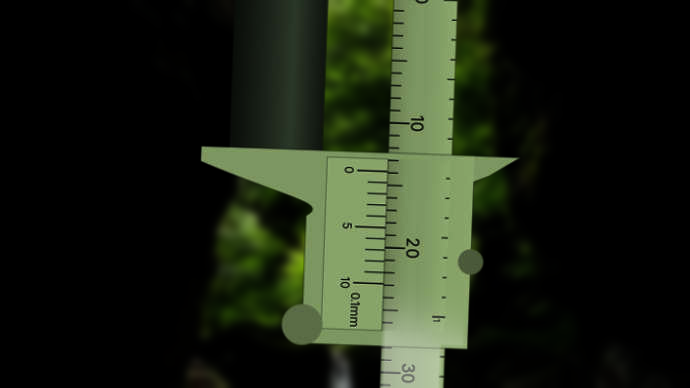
13.9 mm
